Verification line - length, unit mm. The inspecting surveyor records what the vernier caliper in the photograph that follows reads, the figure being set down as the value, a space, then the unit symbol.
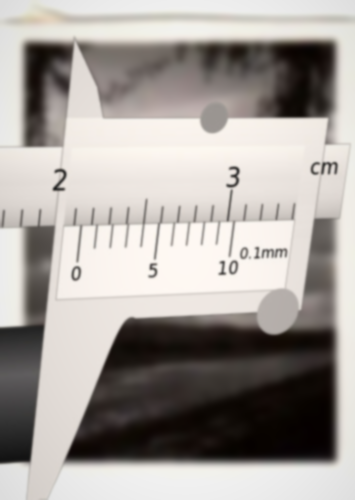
21.4 mm
